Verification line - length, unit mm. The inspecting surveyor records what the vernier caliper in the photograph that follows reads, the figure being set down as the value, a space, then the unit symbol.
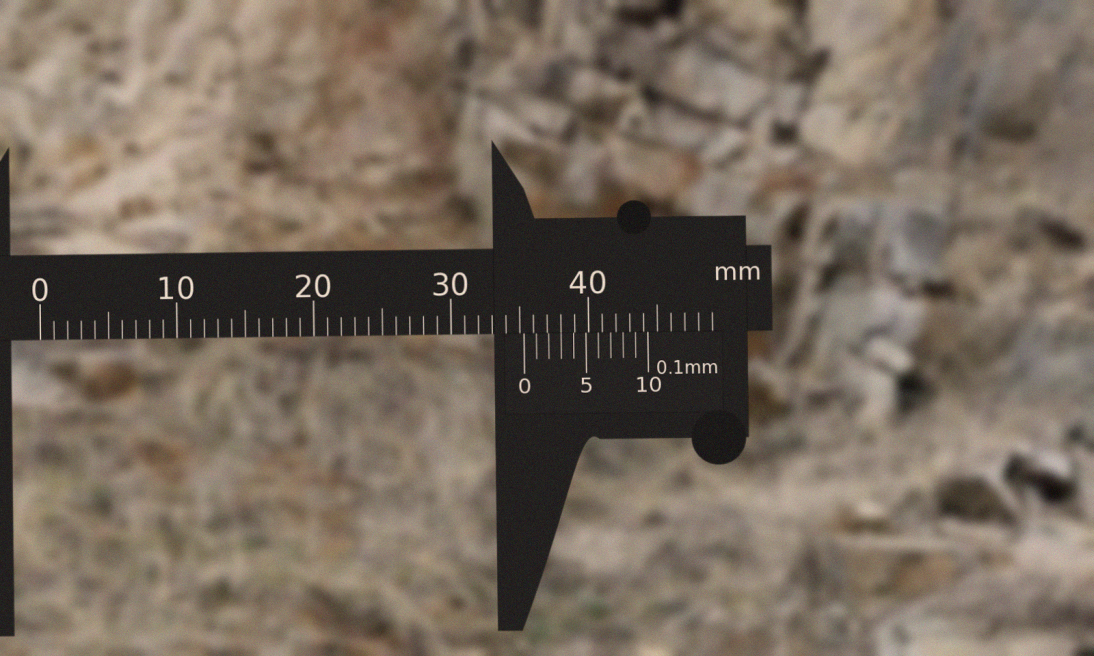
35.3 mm
